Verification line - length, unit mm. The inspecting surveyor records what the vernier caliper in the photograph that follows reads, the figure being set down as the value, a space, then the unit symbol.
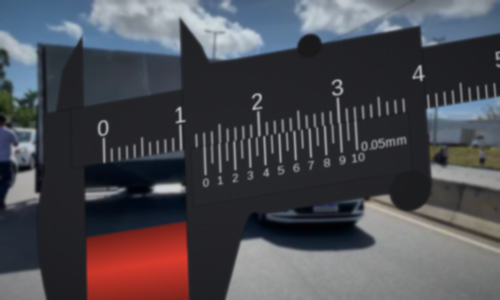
13.0 mm
